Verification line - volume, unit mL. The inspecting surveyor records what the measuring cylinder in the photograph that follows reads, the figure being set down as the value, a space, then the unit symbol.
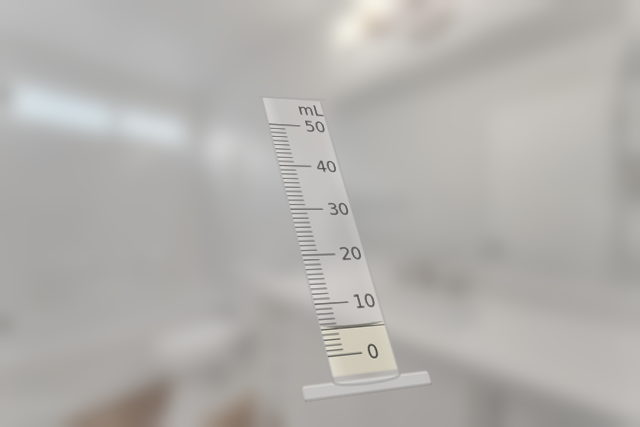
5 mL
